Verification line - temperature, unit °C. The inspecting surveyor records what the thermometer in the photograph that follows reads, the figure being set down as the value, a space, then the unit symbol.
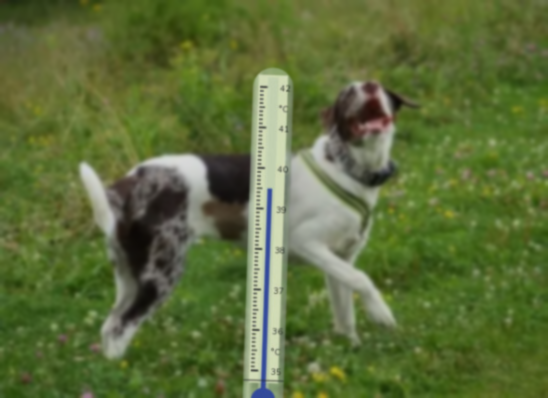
39.5 °C
